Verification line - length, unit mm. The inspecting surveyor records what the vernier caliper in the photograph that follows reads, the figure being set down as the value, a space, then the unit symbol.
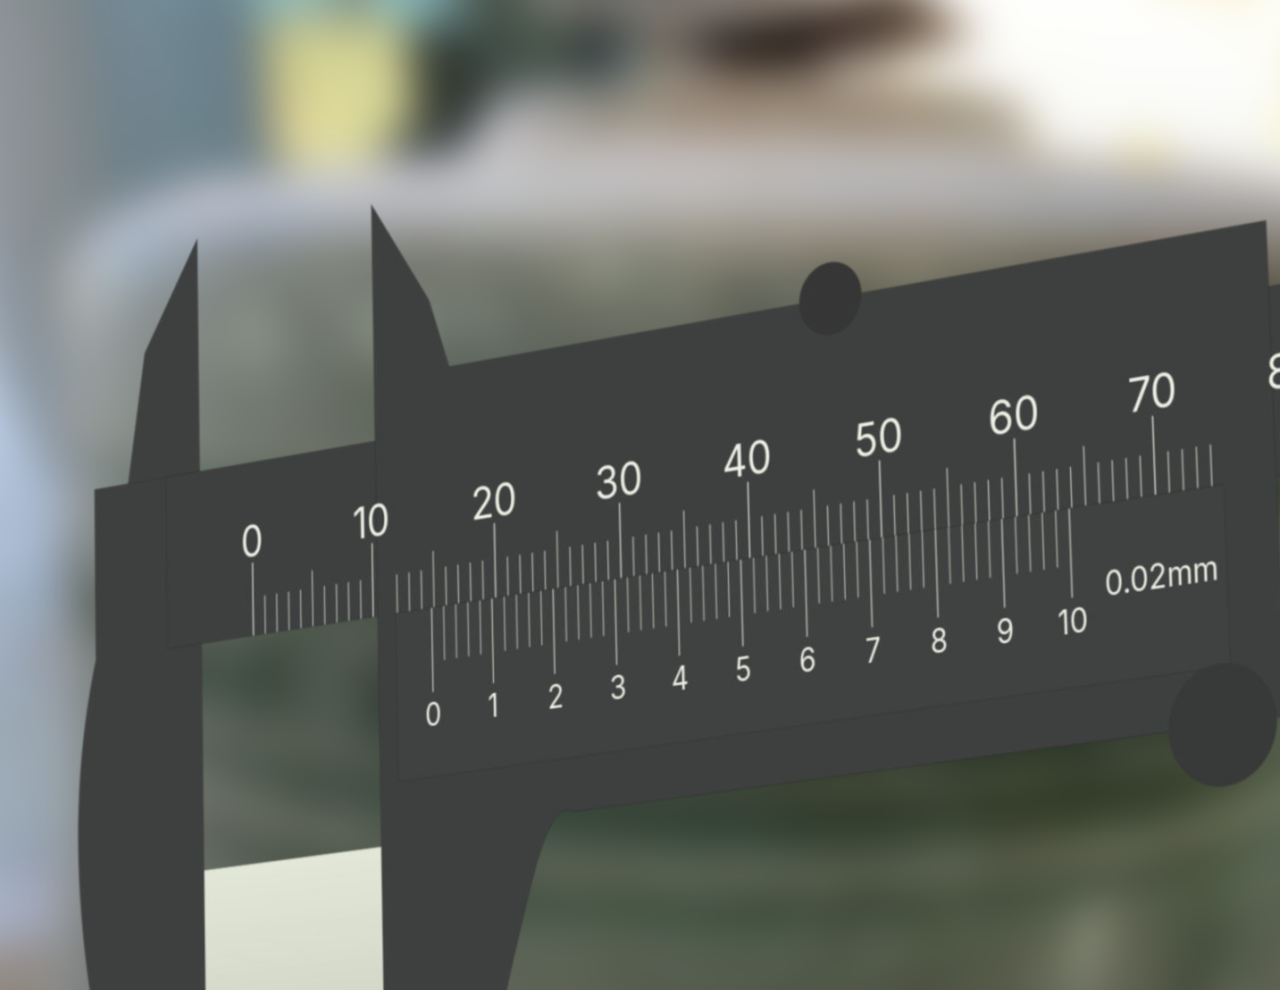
14.8 mm
